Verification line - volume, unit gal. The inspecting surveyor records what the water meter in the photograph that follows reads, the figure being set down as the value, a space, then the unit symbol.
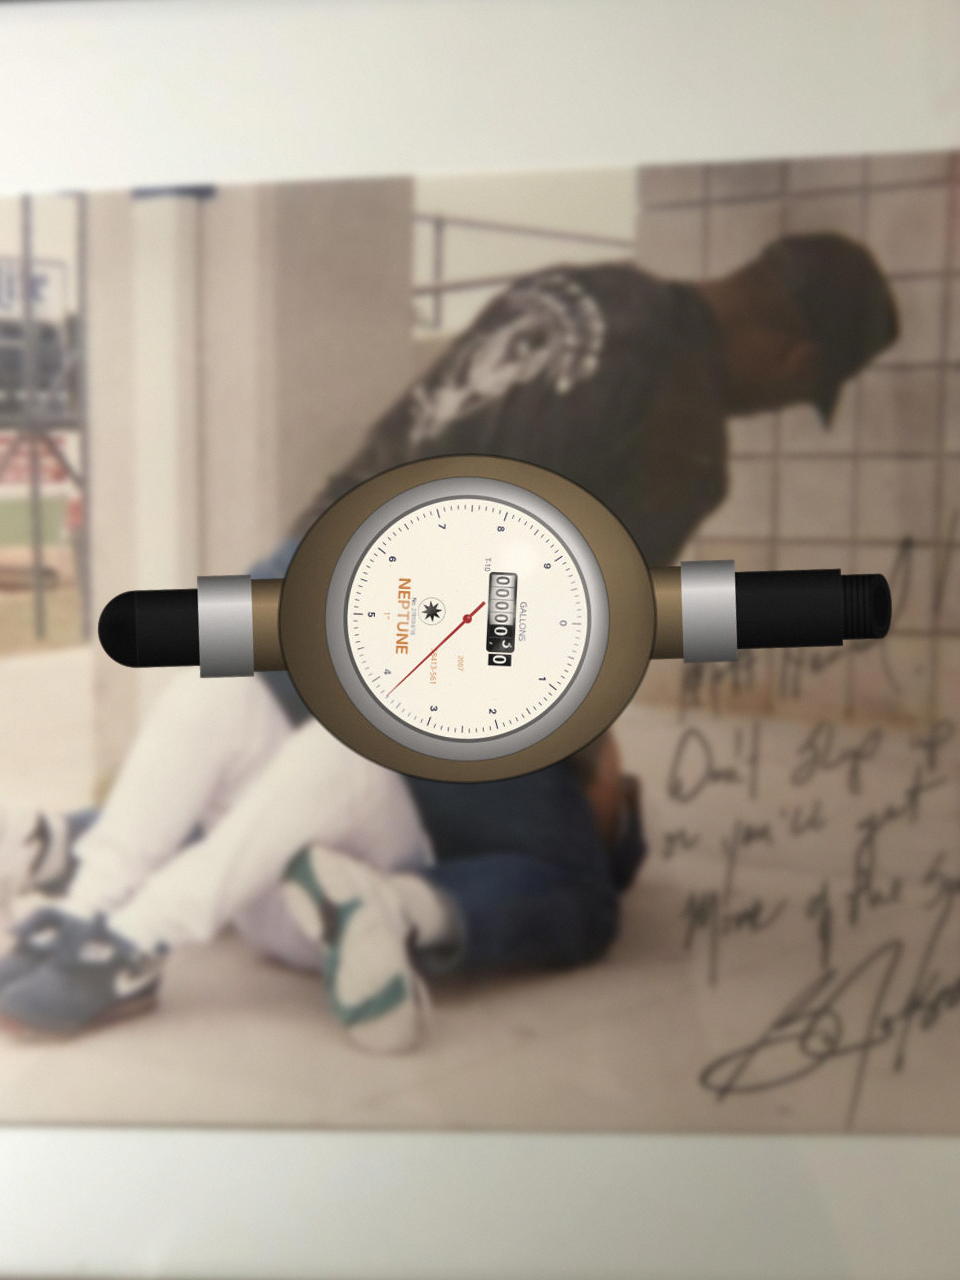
33.7 gal
